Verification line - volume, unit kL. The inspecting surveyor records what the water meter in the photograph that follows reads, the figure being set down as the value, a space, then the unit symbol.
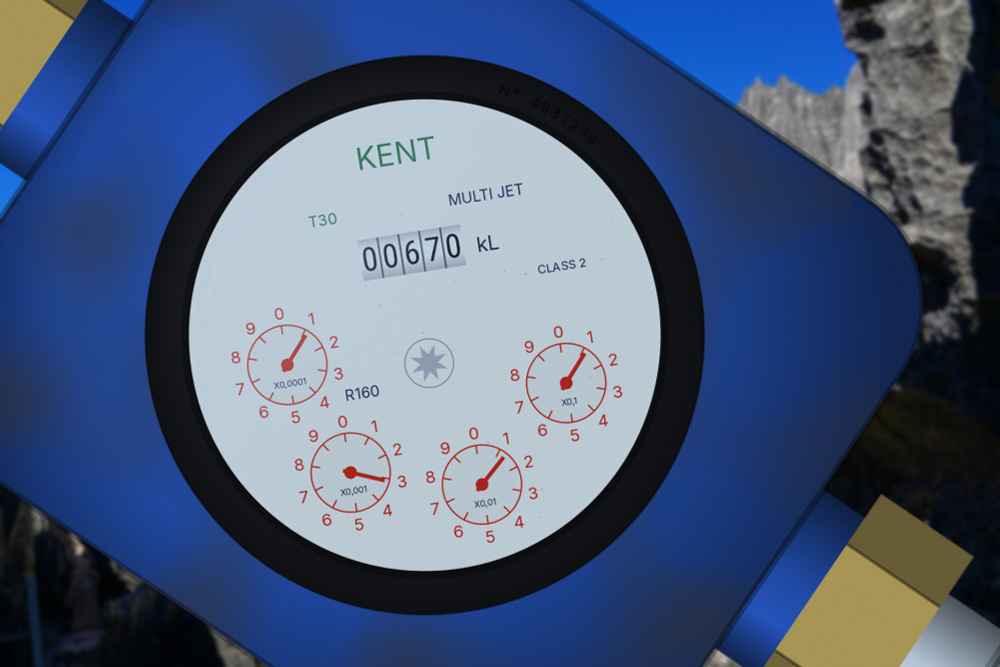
670.1131 kL
